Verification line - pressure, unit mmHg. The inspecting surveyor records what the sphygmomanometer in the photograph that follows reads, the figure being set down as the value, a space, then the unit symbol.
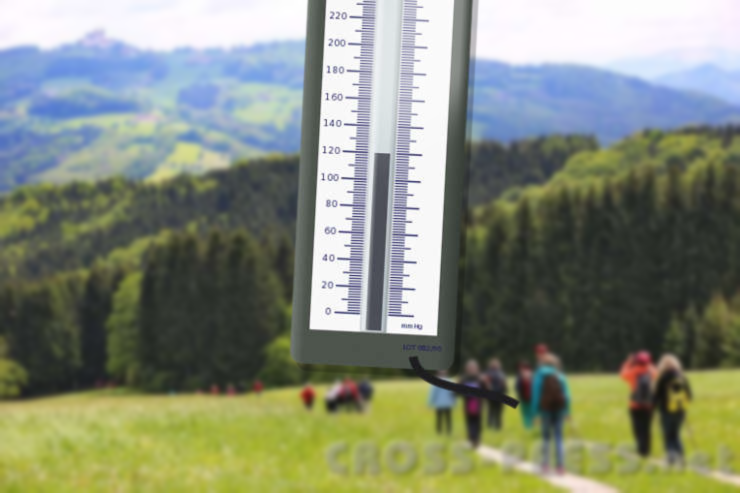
120 mmHg
